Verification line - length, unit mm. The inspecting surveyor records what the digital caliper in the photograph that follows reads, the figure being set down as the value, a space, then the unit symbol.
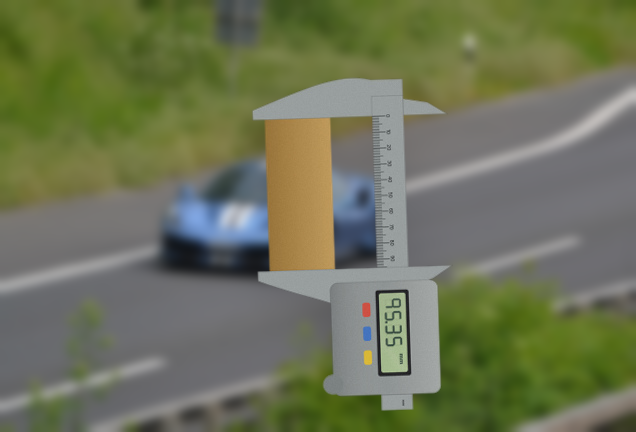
95.35 mm
